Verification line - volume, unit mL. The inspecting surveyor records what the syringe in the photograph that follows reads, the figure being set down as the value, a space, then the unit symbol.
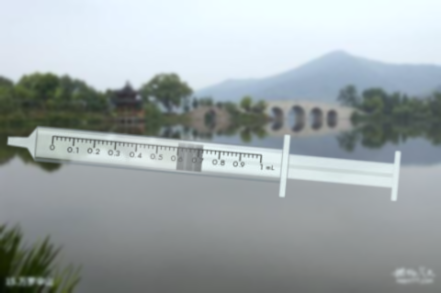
0.6 mL
